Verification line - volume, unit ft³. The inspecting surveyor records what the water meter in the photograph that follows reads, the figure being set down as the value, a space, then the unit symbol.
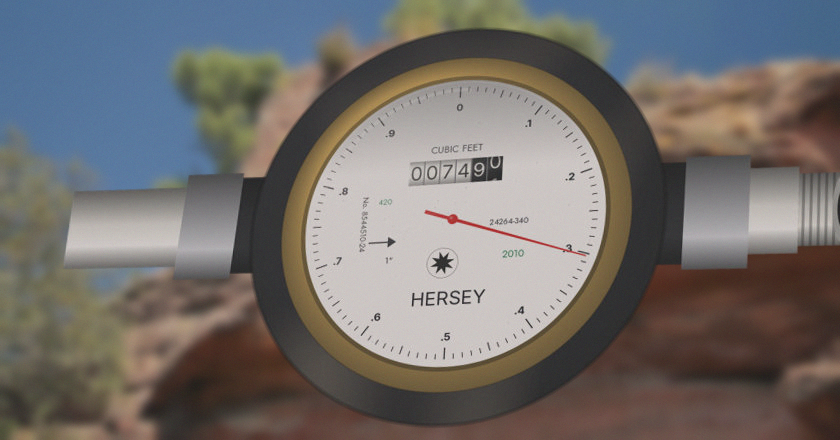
7490.30 ft³
